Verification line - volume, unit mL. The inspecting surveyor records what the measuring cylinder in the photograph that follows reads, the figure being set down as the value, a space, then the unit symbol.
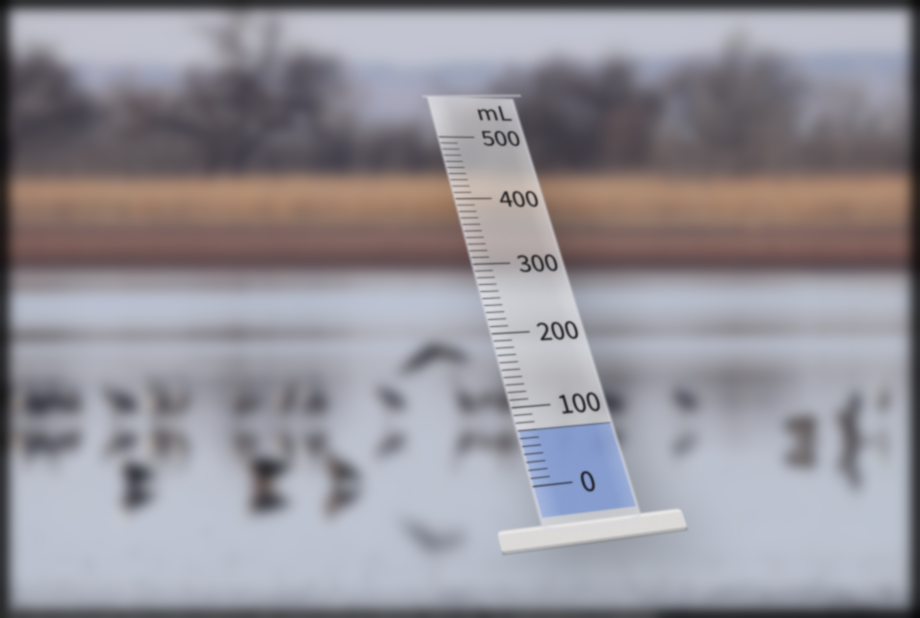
70 mL
